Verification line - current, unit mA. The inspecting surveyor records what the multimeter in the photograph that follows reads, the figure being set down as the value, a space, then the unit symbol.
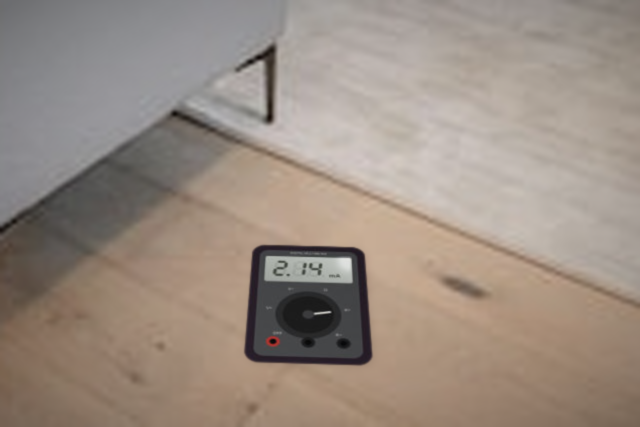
2.14 mA
